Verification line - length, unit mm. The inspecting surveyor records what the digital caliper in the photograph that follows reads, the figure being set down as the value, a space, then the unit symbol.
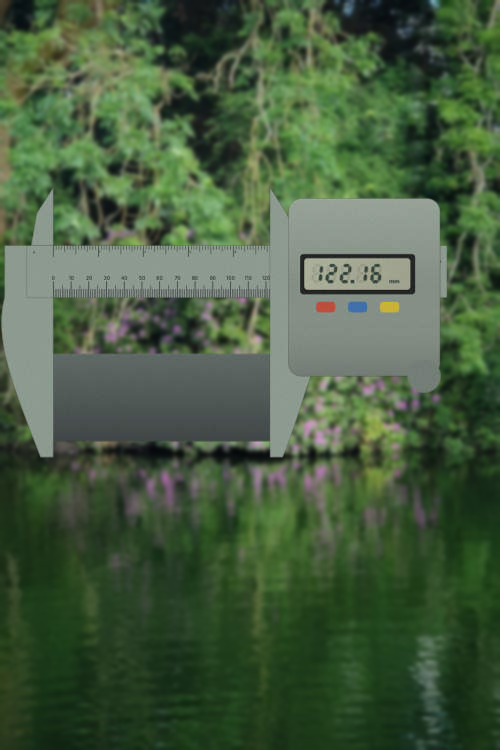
122.16 mm
